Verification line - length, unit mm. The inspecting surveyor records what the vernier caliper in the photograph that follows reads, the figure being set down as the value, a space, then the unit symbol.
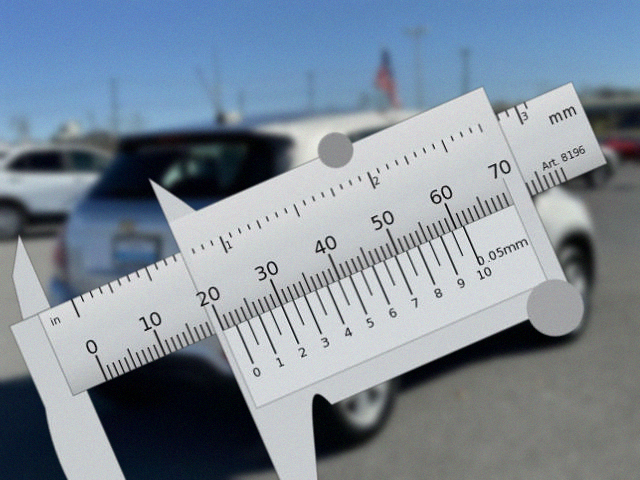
22.2 mm
